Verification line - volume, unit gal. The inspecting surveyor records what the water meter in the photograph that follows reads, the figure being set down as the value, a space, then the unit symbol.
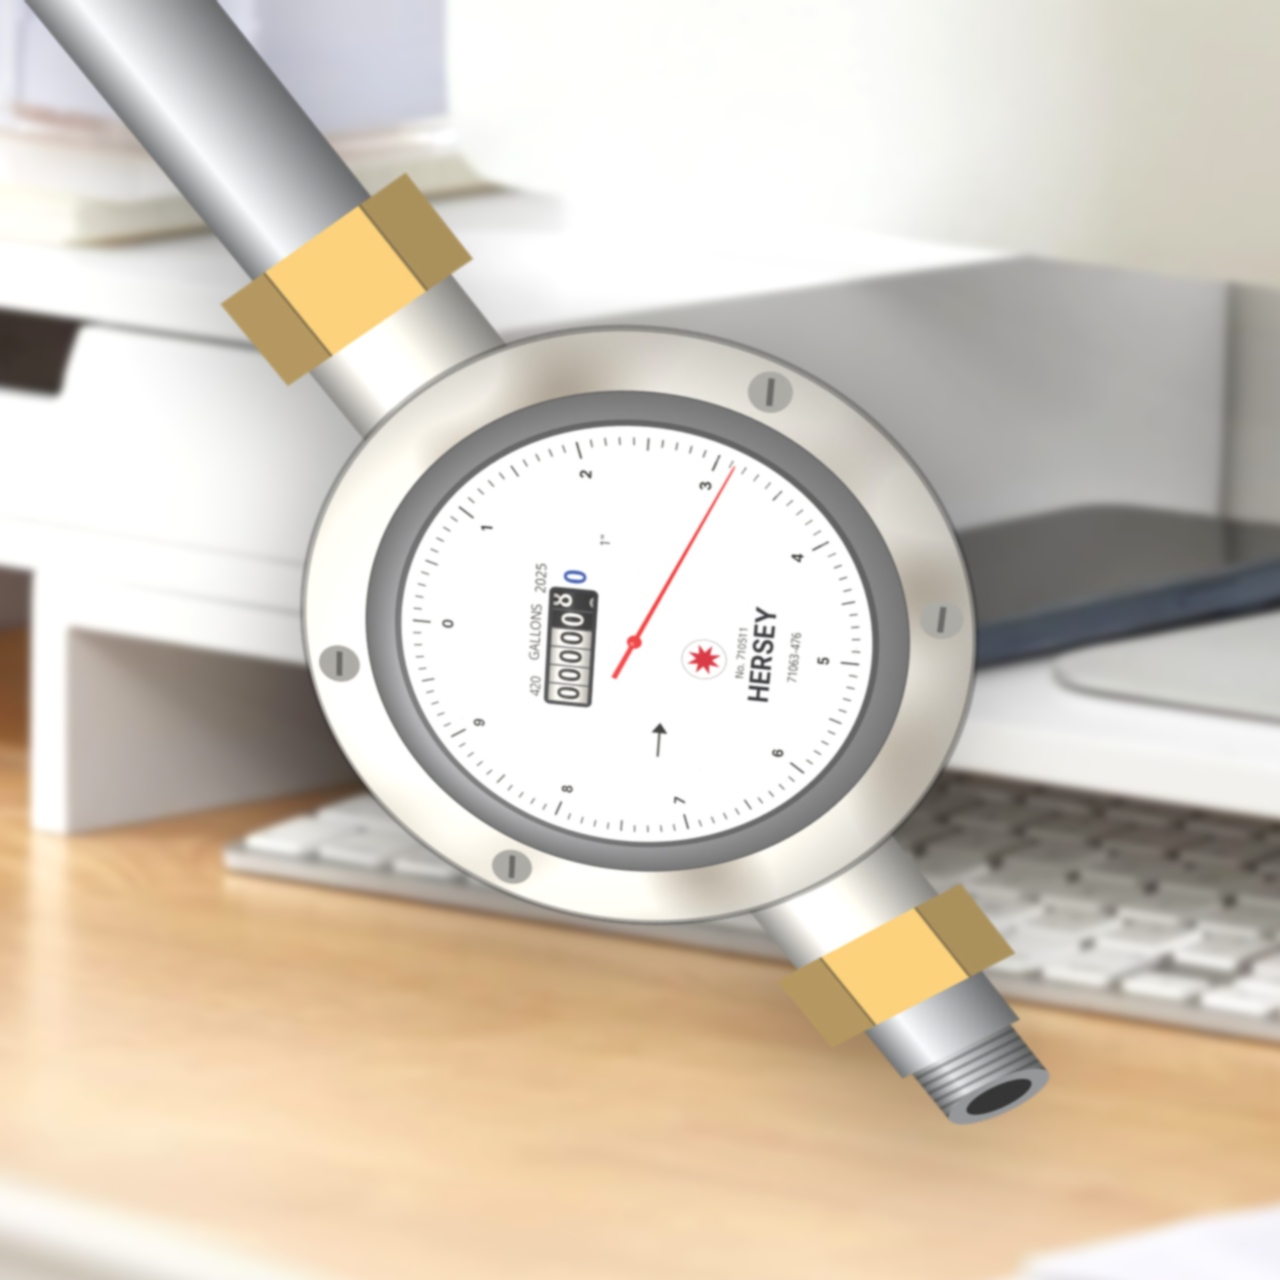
83.1 gal
